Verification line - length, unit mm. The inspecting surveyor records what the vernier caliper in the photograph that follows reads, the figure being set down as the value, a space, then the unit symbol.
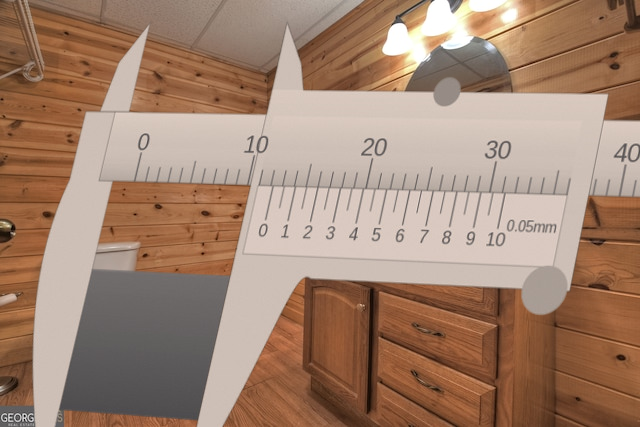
12.2 mm
